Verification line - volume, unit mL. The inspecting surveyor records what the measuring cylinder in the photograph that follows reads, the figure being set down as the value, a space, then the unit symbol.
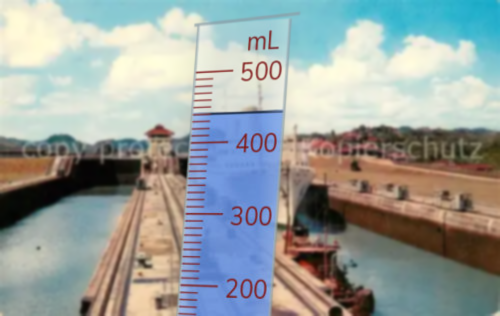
440 mL
